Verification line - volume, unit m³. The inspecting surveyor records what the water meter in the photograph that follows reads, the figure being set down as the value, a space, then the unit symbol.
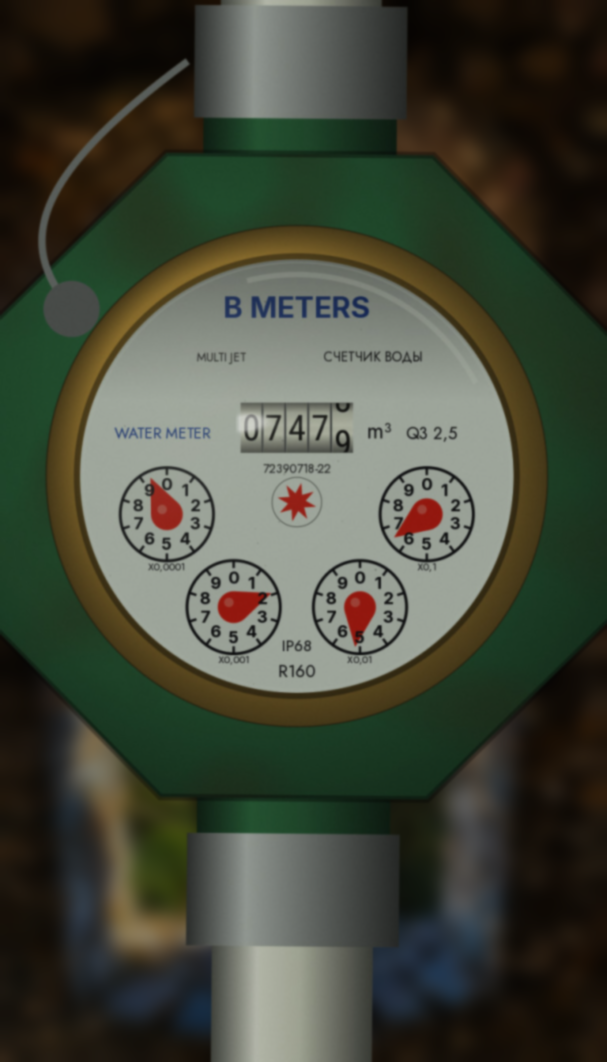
7478.6519 m³
